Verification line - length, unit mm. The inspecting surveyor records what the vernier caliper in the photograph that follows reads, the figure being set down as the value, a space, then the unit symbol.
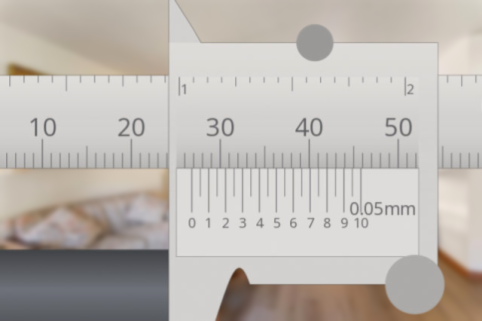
26.8 mm
